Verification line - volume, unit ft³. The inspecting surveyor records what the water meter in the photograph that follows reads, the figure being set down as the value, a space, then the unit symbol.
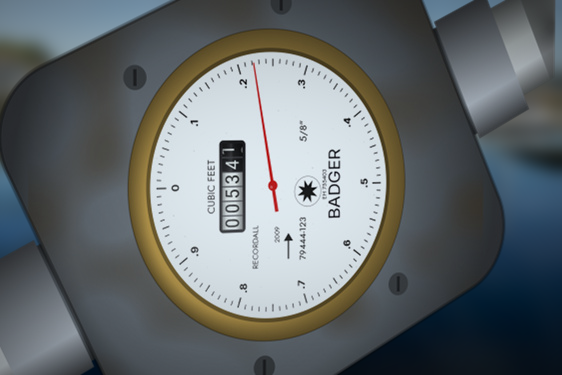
5341.22 ft³
